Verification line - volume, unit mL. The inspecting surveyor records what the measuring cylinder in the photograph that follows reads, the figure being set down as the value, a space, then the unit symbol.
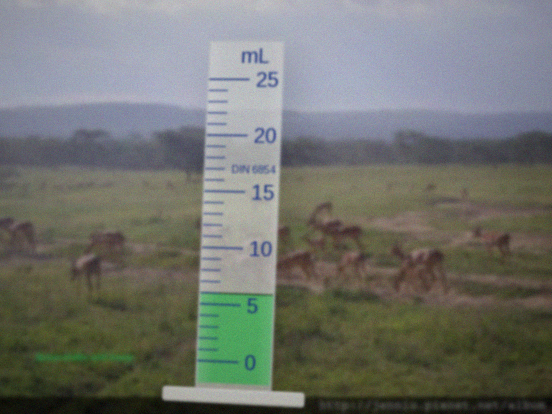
6 mL
